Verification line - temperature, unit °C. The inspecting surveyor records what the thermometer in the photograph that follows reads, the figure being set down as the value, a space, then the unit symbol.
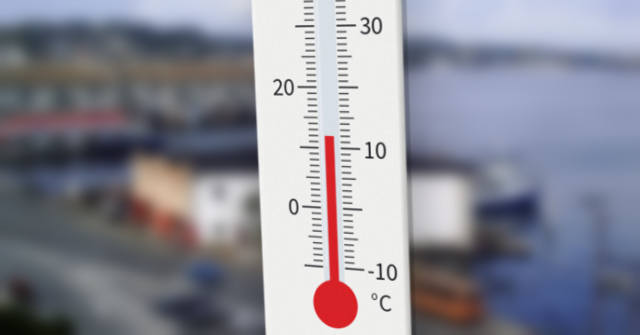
12 °C
